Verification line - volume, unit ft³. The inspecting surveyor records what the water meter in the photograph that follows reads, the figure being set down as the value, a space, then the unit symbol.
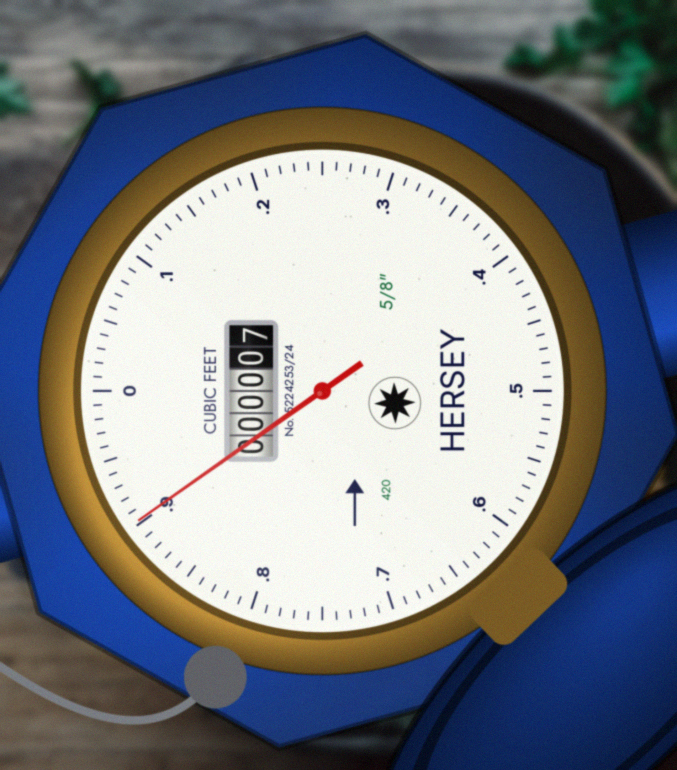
6.90 ft³
